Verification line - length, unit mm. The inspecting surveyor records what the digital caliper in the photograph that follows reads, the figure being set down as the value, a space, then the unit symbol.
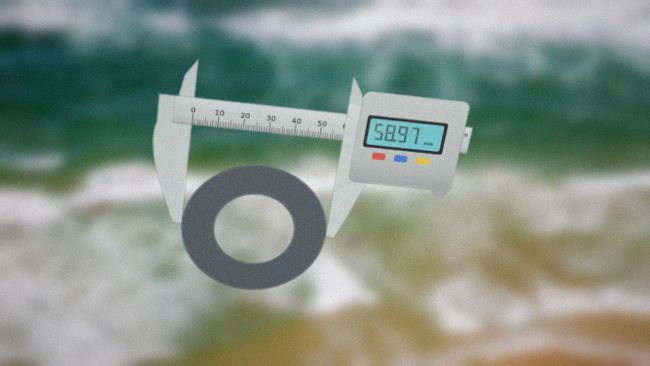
58.97 mm
